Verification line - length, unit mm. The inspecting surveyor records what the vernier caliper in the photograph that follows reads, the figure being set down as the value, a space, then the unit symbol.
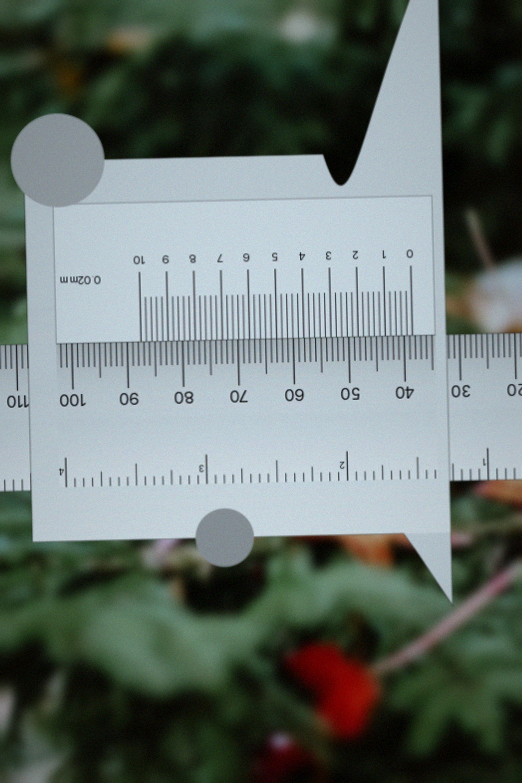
38.5 mm
